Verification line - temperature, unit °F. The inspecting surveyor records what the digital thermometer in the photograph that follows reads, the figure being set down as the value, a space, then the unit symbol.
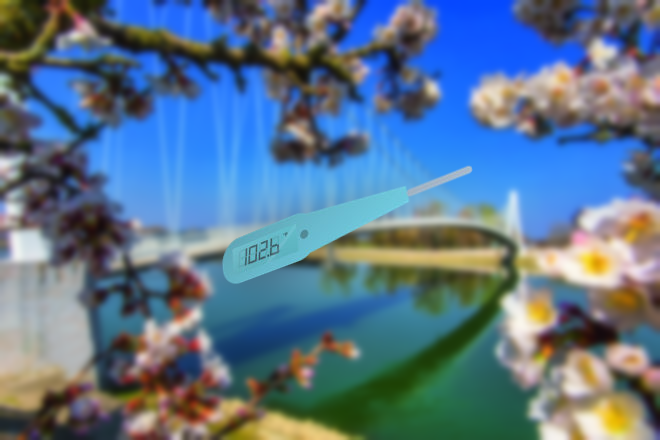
102.6 °F
